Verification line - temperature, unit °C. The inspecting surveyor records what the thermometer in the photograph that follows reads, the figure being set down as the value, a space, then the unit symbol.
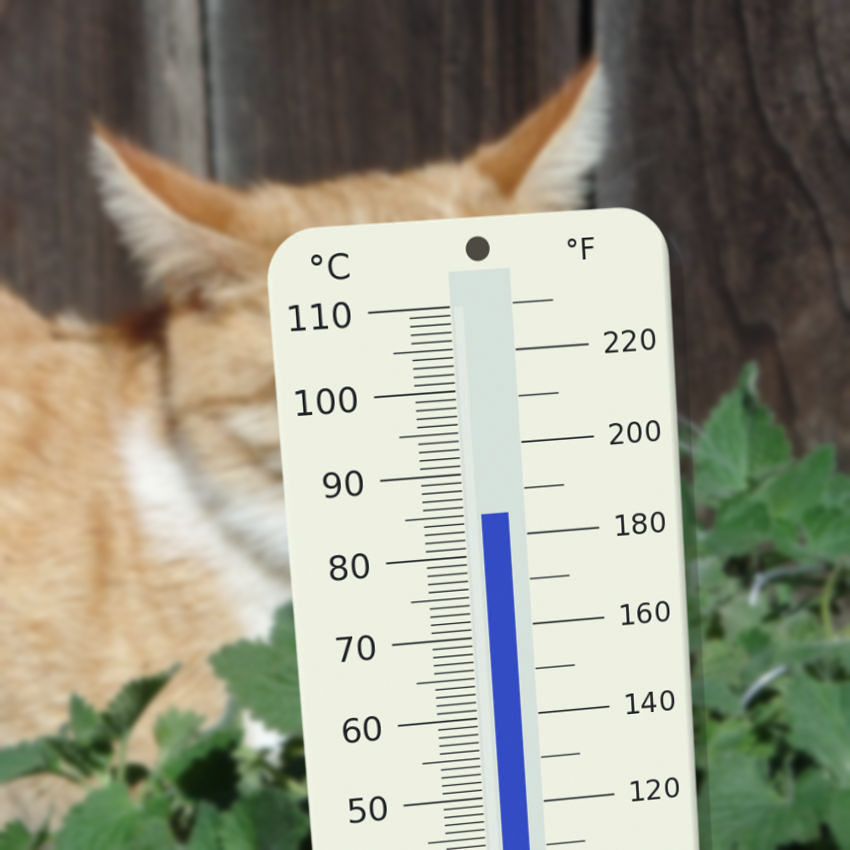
85 °C
